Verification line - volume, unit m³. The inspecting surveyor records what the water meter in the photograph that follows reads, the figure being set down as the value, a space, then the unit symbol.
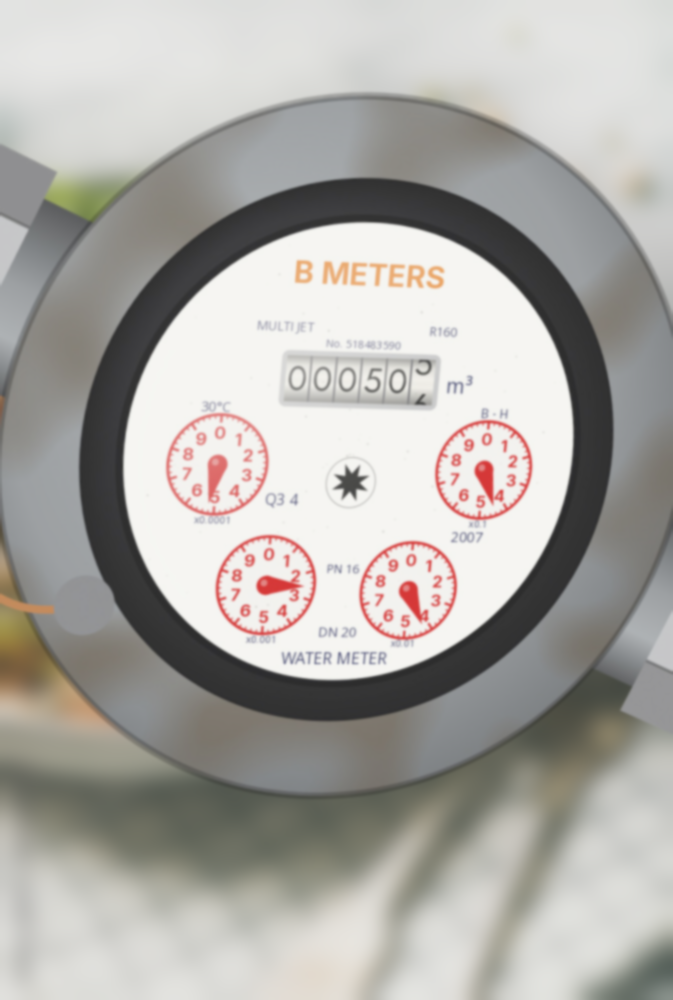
505.4425 m³
